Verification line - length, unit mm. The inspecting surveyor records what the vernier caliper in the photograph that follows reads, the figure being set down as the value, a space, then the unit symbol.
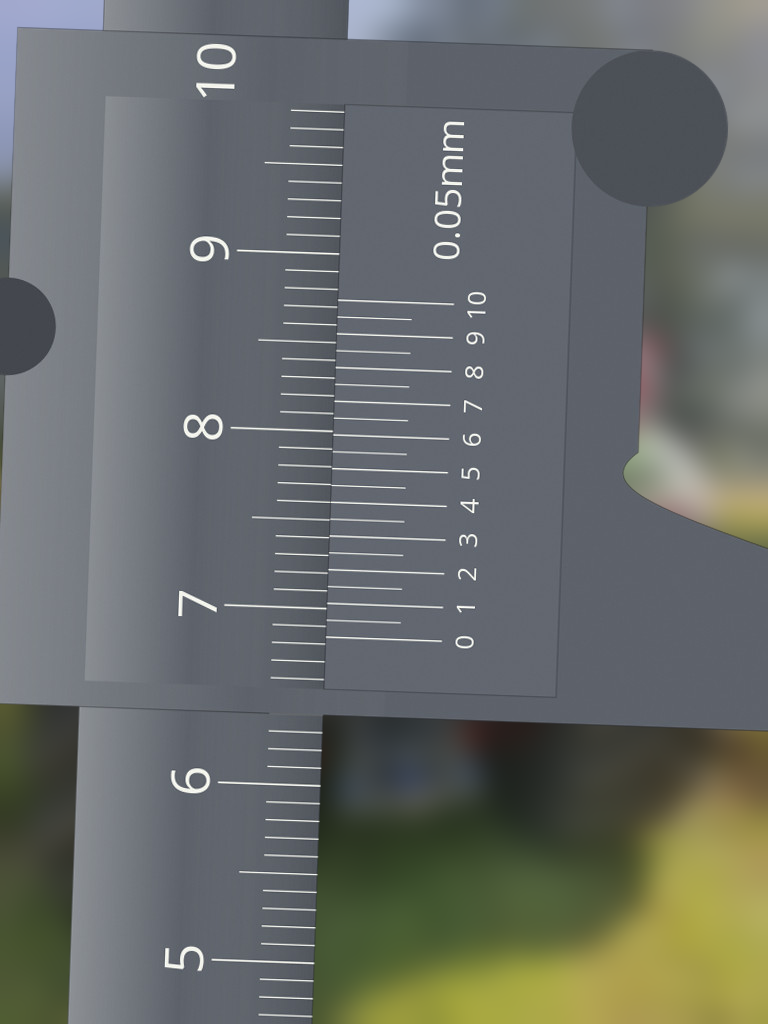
68.4 mm
